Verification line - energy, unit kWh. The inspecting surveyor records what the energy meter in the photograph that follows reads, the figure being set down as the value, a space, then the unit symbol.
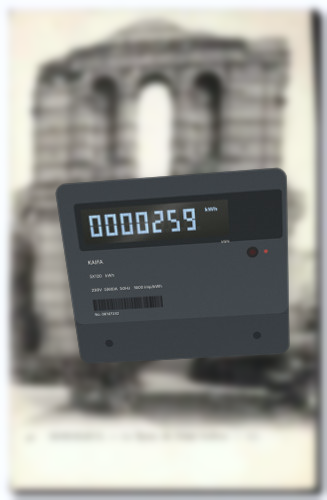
259 kWh
